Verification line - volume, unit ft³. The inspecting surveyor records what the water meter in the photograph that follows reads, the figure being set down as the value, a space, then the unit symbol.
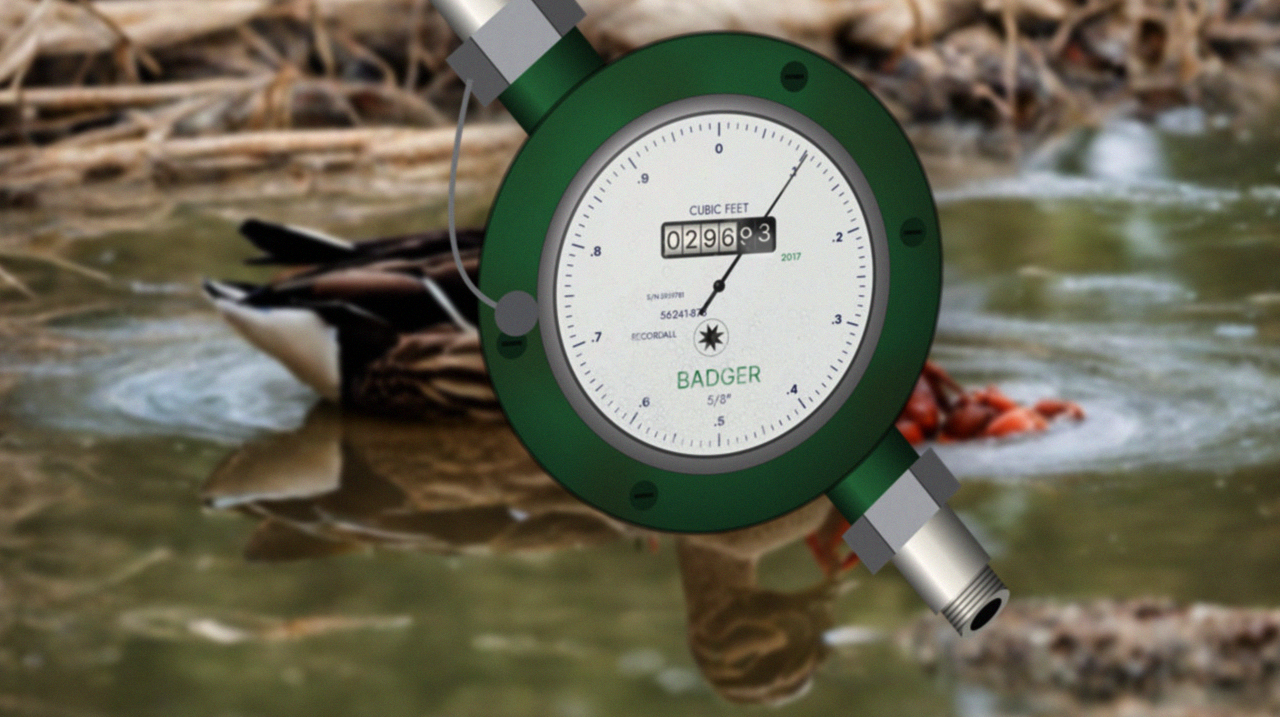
29693.10 ft³
